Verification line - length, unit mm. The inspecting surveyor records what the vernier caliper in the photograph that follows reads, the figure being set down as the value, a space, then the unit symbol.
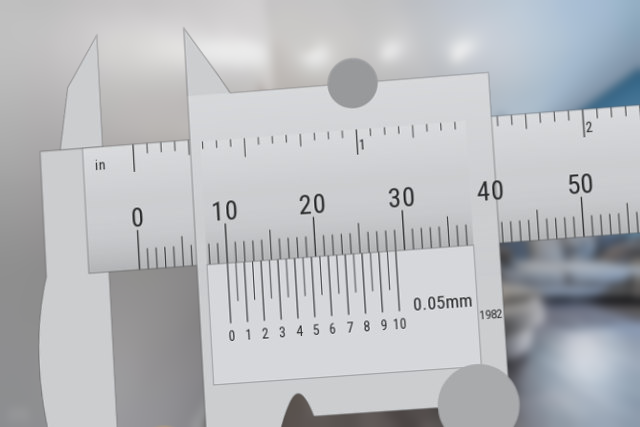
10.0 mm
